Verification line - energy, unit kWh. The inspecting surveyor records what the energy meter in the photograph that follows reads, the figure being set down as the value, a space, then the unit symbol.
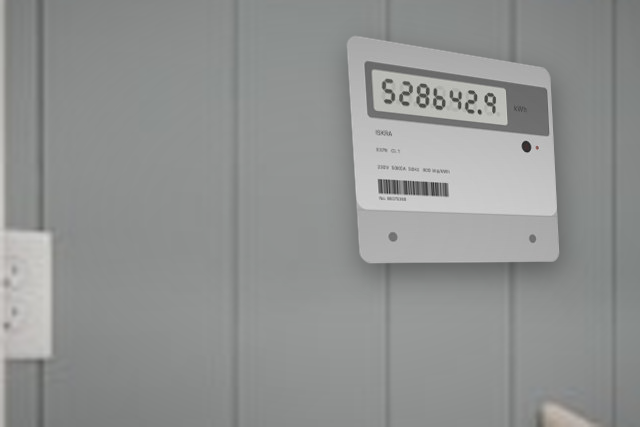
528642.9 kWh
